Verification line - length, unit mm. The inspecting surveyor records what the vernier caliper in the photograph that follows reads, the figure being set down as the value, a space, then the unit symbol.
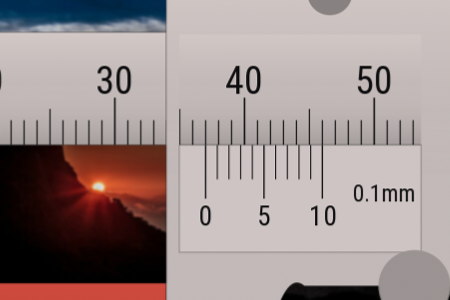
37.0 mm
